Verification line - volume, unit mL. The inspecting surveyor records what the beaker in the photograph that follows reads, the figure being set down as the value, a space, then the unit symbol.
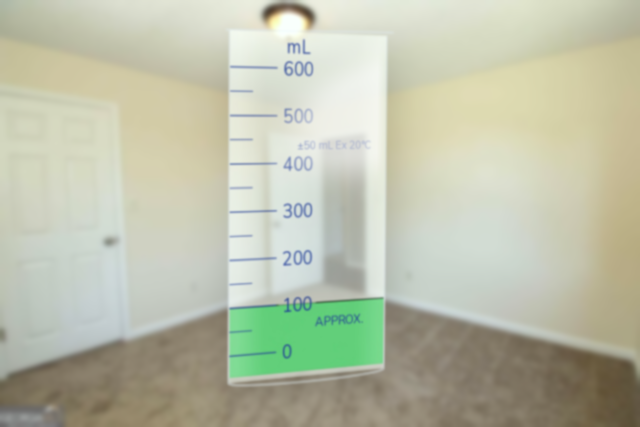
100 mL
